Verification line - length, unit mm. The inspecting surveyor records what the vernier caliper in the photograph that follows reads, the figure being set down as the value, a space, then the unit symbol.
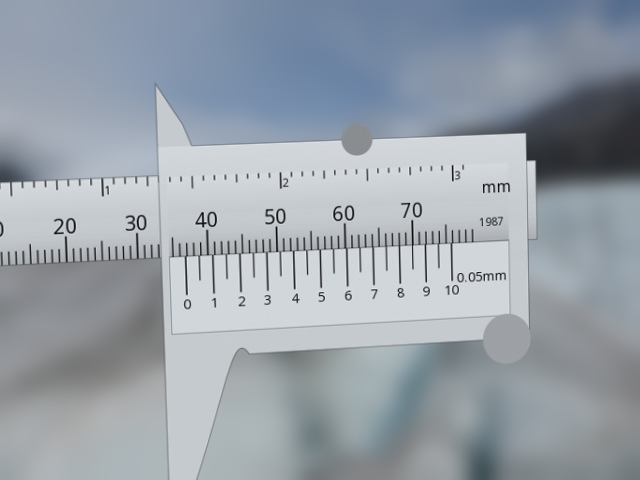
36.8 mm
